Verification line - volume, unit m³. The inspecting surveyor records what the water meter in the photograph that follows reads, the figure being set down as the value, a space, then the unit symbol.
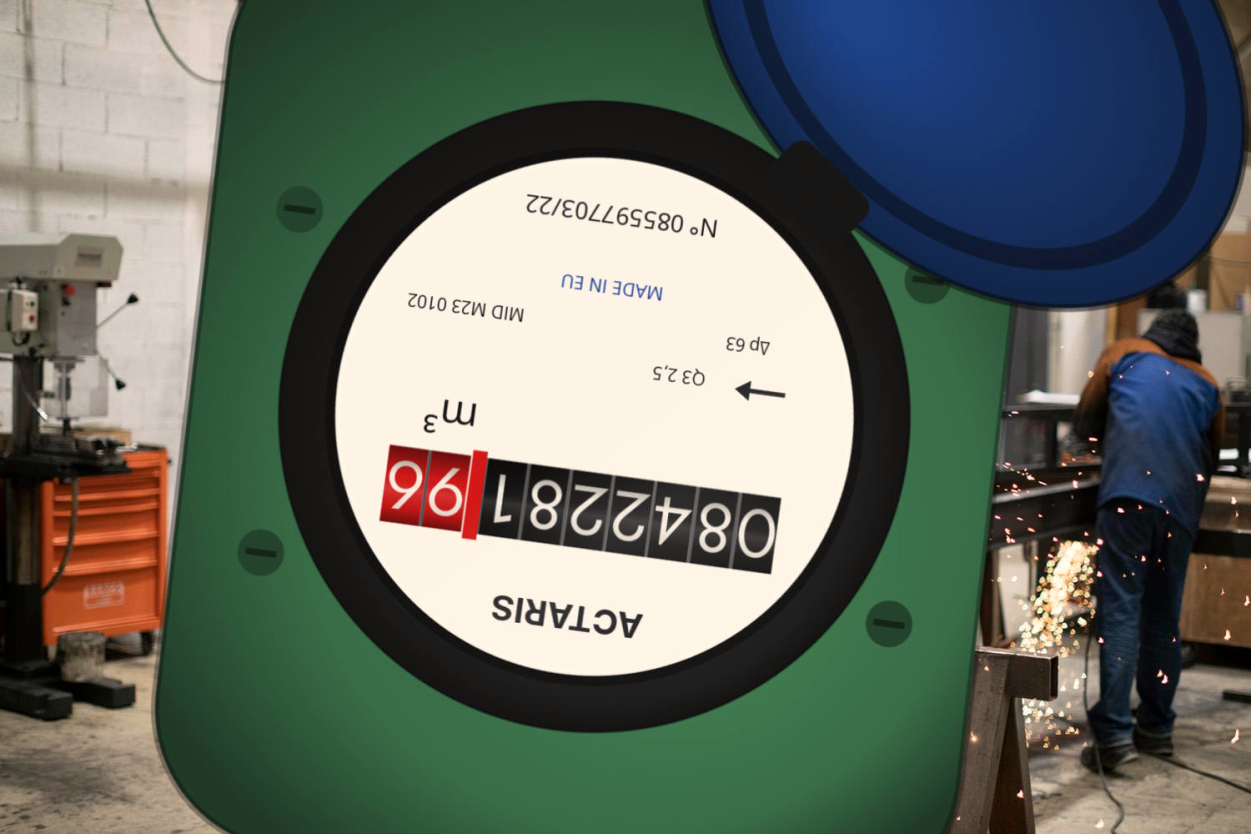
842281.96 m³
